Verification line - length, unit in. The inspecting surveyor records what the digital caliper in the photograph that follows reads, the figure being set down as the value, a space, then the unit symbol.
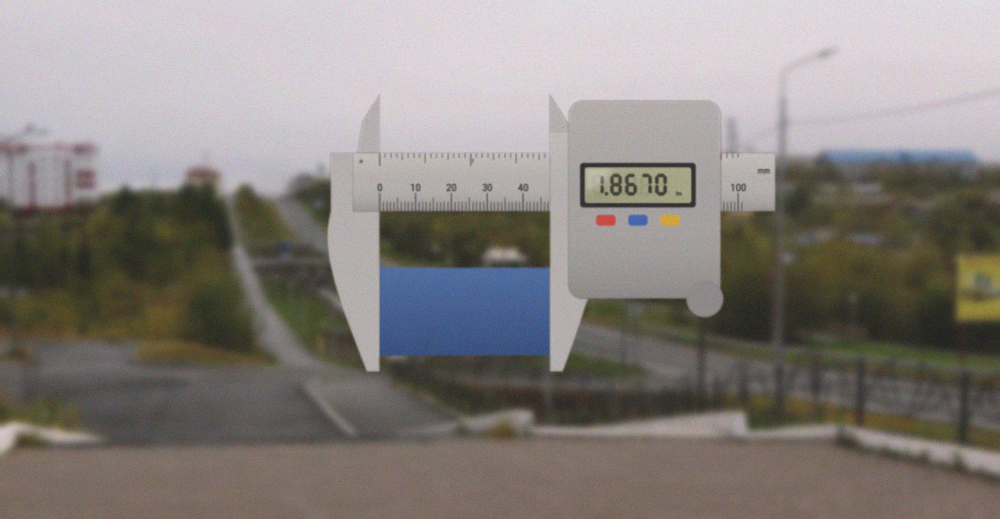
1.8670 in
